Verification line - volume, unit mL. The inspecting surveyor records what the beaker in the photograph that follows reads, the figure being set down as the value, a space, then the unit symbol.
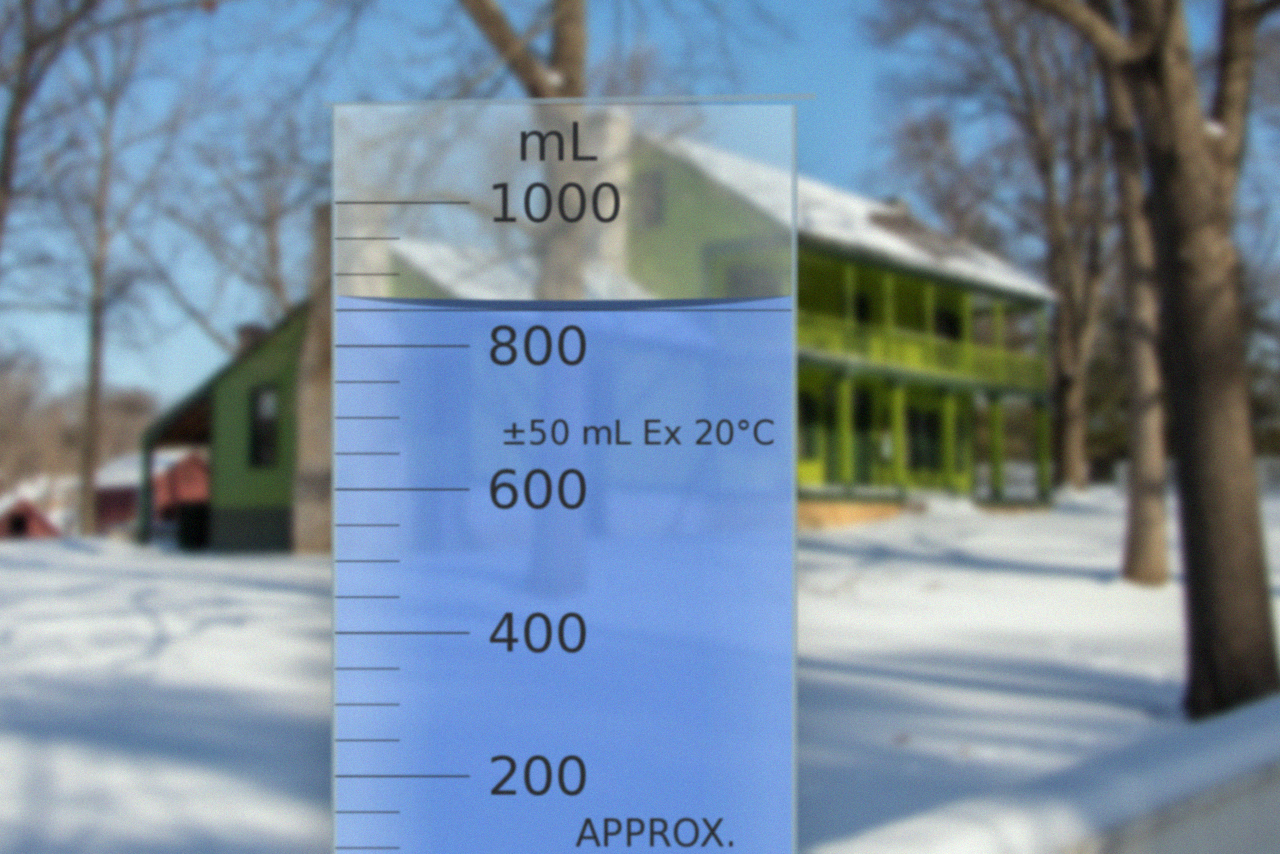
850 mL
